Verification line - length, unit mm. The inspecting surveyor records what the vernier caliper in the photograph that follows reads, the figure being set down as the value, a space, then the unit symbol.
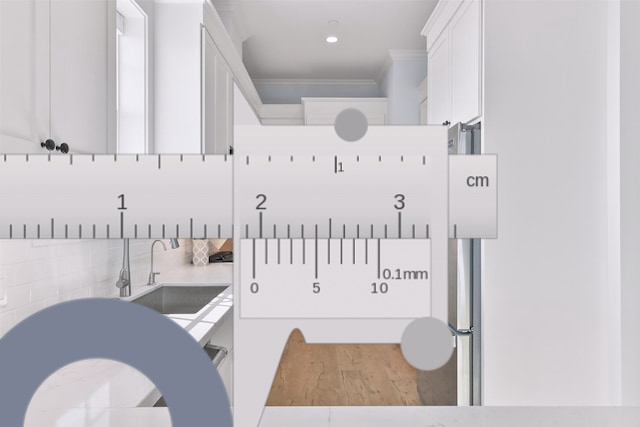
19.5 mm
